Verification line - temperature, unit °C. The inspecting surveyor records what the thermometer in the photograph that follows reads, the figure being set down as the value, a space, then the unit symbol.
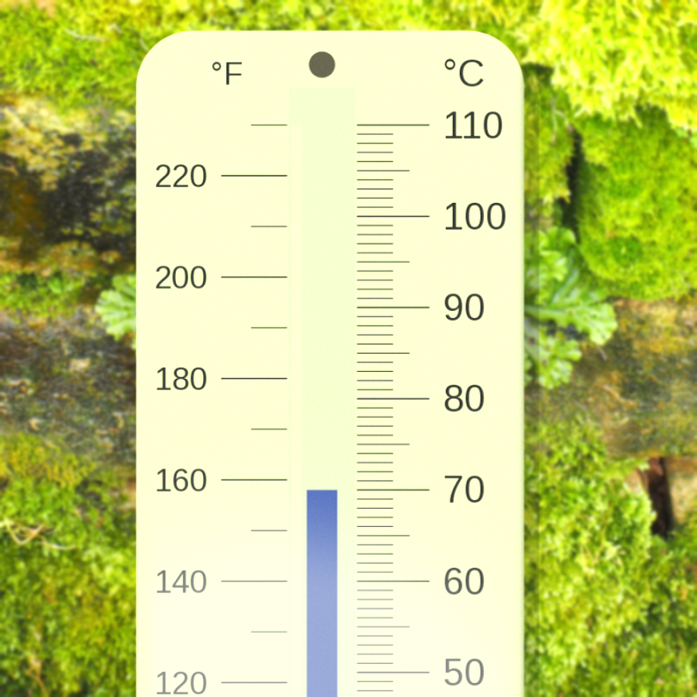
70 °C
